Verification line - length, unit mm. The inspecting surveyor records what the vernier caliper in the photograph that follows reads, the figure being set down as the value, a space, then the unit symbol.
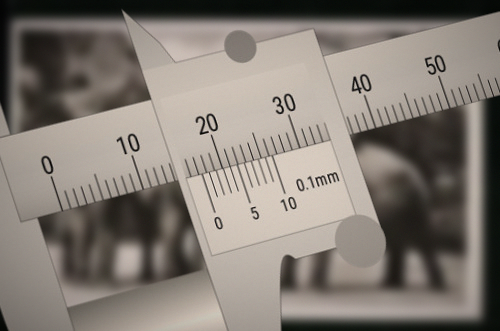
17.4 mm
